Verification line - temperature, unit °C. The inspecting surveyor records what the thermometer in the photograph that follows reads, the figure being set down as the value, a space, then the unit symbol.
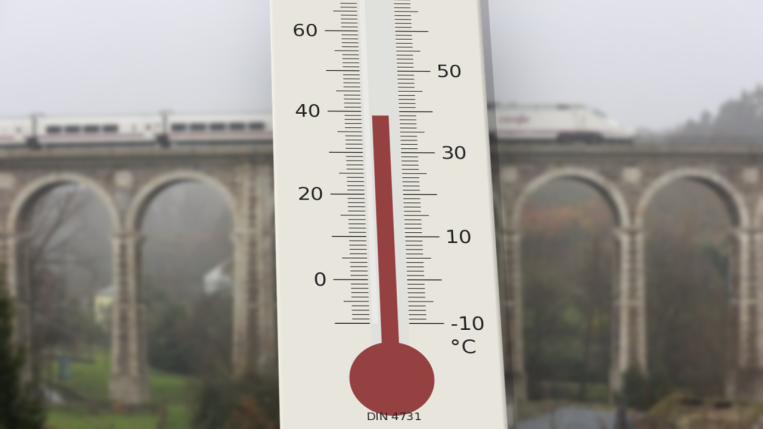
39 °C
